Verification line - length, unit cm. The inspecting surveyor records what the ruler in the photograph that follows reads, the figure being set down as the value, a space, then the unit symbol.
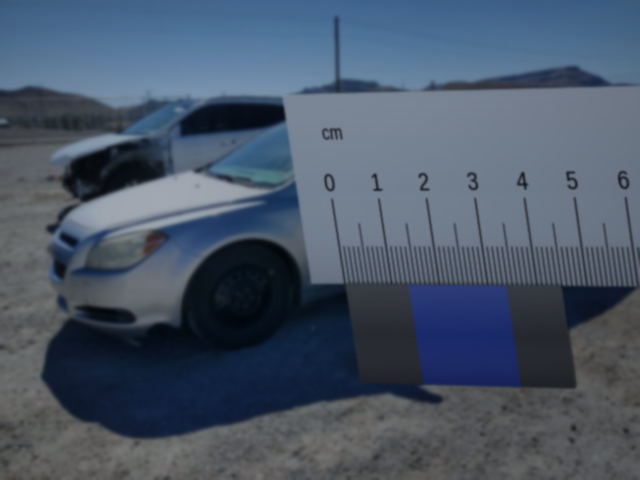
4.5 cm
